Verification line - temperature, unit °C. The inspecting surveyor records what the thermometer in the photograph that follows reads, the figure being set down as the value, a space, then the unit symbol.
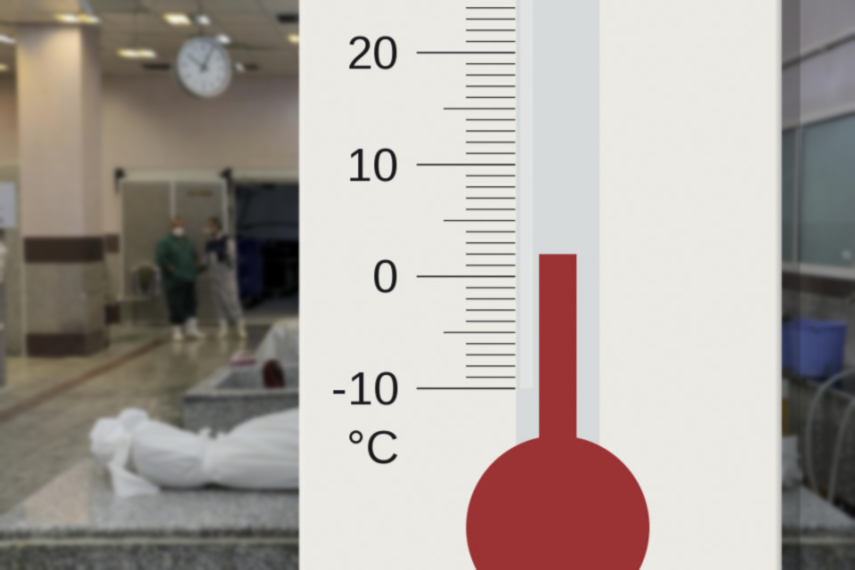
2 °C
